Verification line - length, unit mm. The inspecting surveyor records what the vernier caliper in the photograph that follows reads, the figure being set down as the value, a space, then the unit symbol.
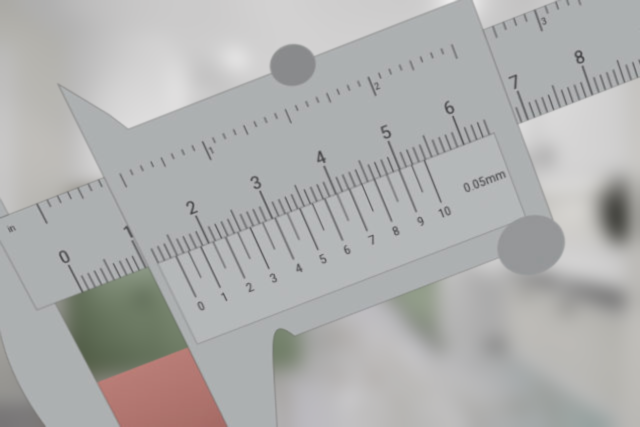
14.8 mm
